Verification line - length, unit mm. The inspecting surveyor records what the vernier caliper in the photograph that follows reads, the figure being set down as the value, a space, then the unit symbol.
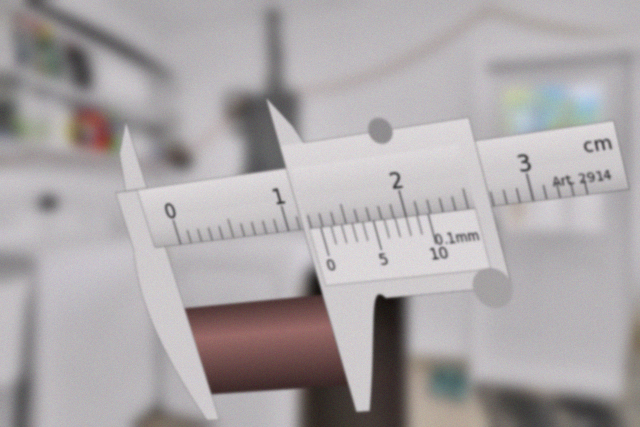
12.8 mm
